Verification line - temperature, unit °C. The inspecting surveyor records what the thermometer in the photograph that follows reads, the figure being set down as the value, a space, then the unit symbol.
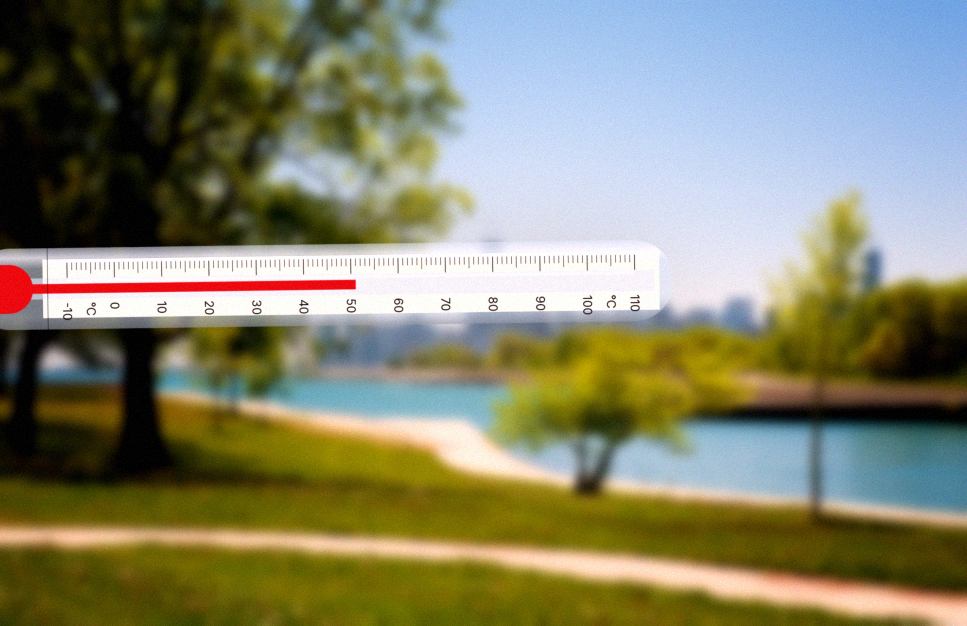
51 °C
